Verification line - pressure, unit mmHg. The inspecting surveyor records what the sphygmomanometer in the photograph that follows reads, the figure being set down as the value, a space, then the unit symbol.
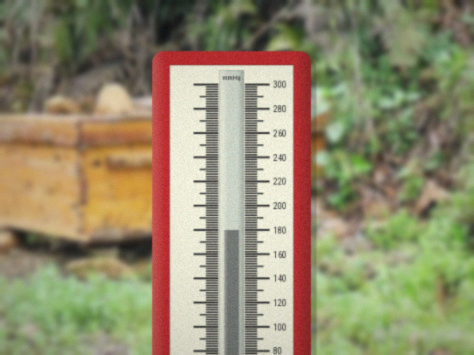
180 mmHg
